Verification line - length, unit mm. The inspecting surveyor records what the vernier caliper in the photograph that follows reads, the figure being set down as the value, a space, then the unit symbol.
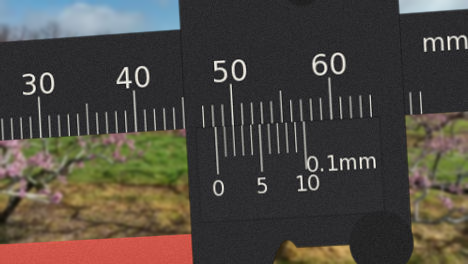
48.2 mm
